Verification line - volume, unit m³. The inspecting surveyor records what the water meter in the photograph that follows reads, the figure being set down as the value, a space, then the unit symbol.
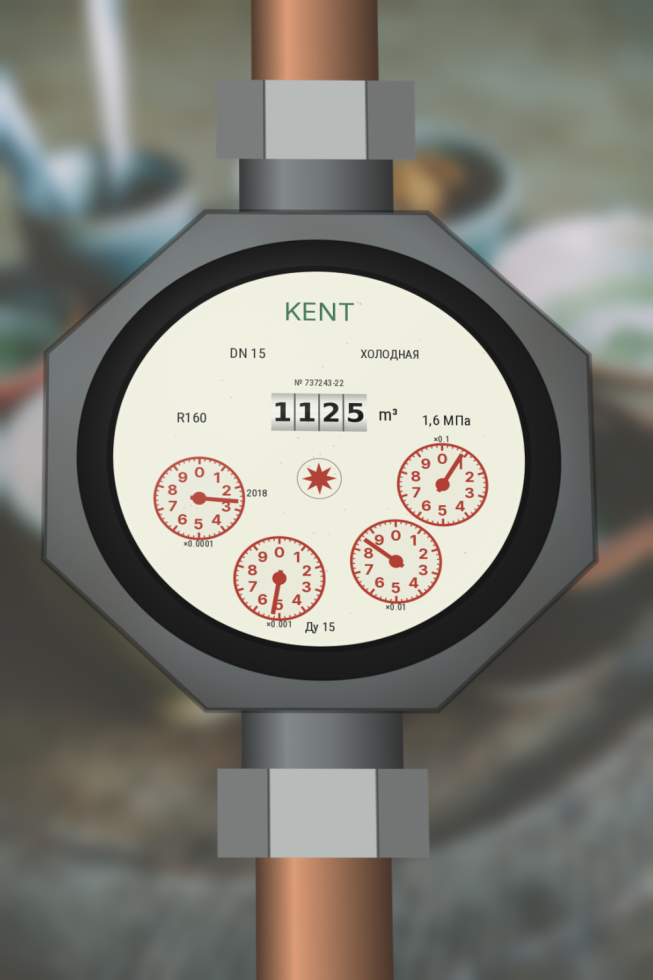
1125.0852 m³
